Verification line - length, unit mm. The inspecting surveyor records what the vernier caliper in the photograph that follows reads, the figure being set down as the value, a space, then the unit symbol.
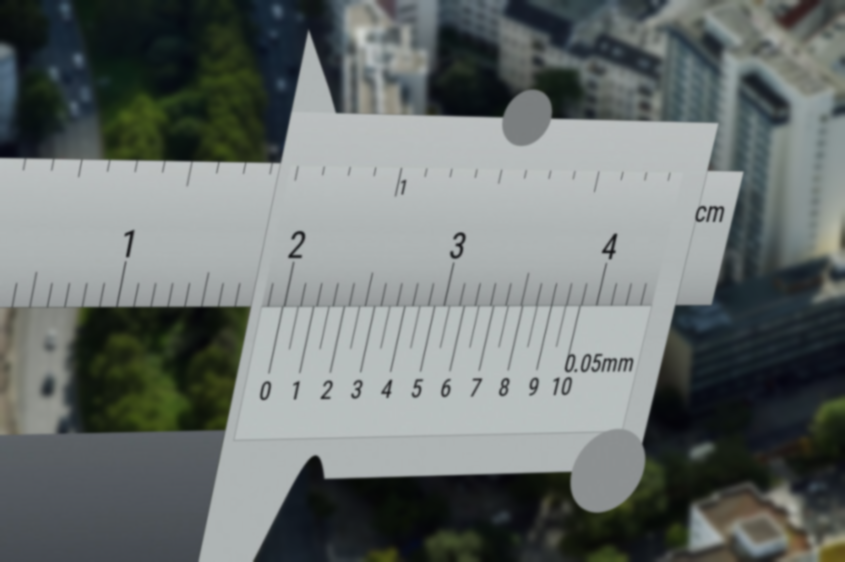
19.9 mm
